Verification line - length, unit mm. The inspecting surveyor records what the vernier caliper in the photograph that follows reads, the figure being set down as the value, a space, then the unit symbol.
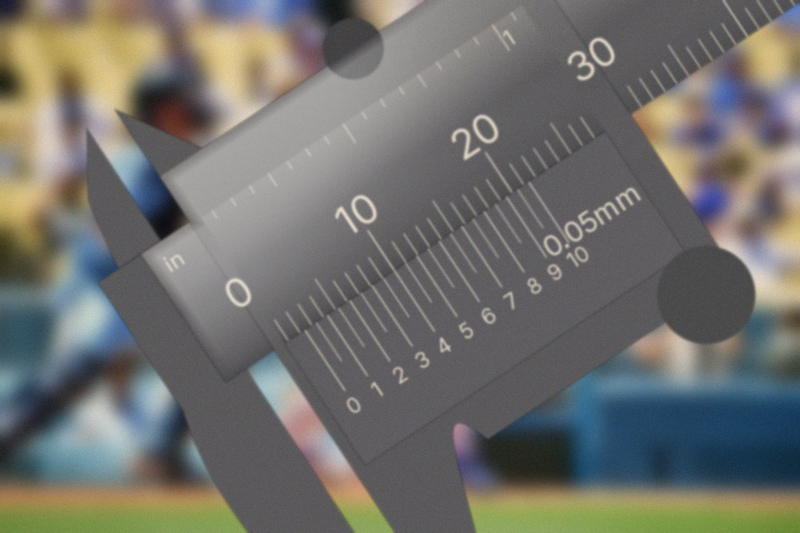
2.4 mm
